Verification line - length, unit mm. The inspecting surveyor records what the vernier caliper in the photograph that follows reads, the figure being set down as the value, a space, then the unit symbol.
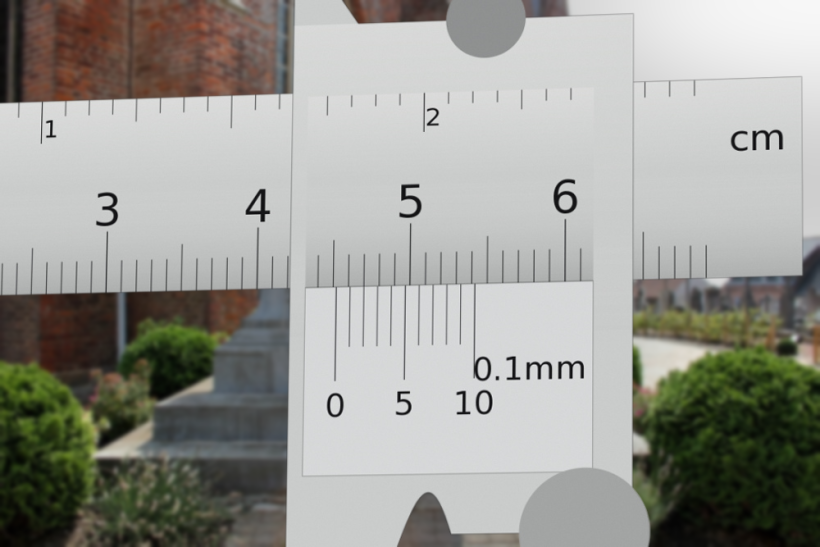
45.2 mm
